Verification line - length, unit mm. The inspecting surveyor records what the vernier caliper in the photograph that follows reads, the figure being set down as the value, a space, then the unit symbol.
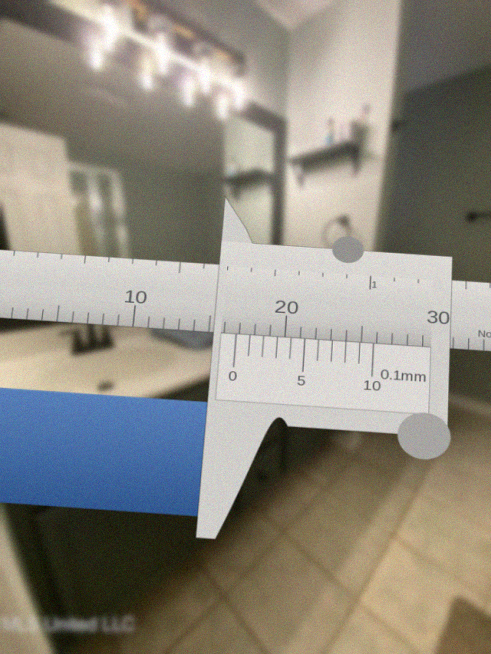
16.8 mm
